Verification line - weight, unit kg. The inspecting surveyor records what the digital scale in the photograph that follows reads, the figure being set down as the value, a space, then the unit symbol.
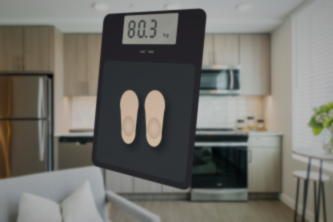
80.3 kg
